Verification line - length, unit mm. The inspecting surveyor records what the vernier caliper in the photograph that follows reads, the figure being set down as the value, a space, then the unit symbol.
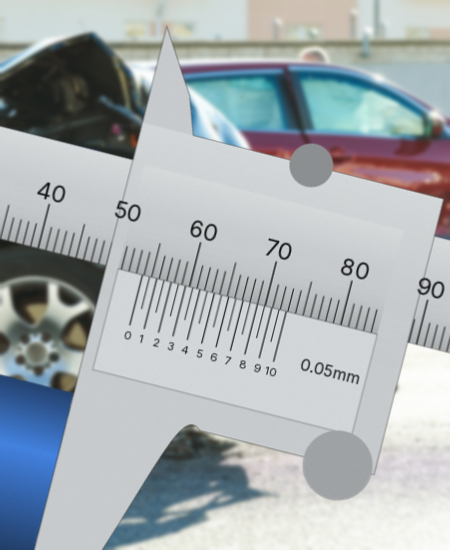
53.8 mm
